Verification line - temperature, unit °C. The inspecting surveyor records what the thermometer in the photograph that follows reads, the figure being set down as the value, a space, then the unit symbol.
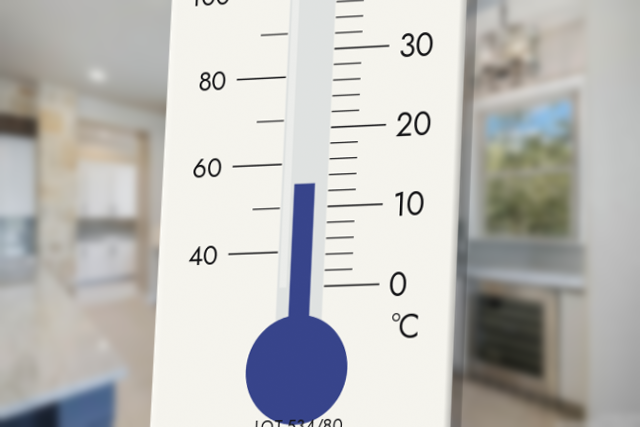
13 °C
